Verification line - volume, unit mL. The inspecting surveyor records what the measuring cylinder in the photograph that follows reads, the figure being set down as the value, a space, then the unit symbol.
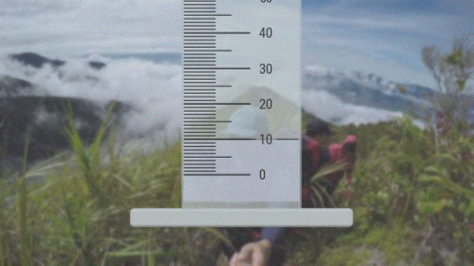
10 mL
